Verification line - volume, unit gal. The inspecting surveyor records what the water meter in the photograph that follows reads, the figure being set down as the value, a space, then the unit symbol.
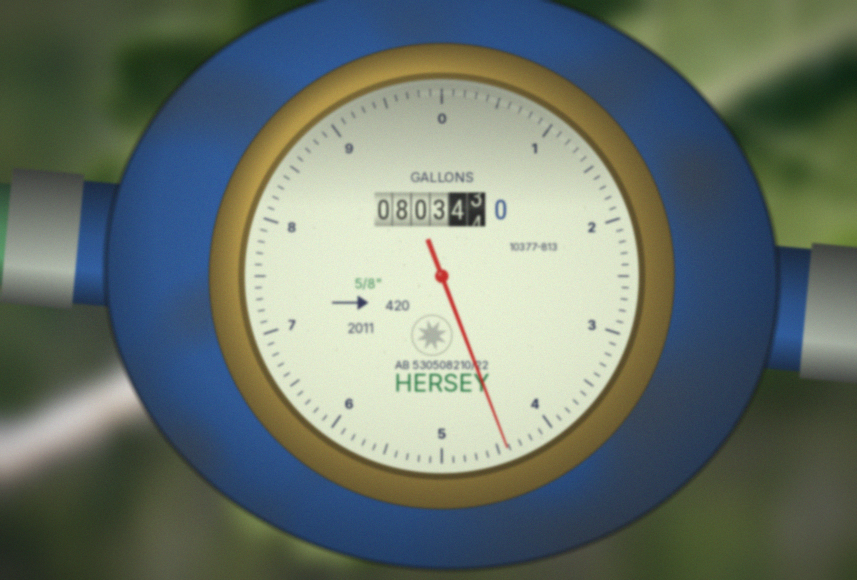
803434.4 gal
